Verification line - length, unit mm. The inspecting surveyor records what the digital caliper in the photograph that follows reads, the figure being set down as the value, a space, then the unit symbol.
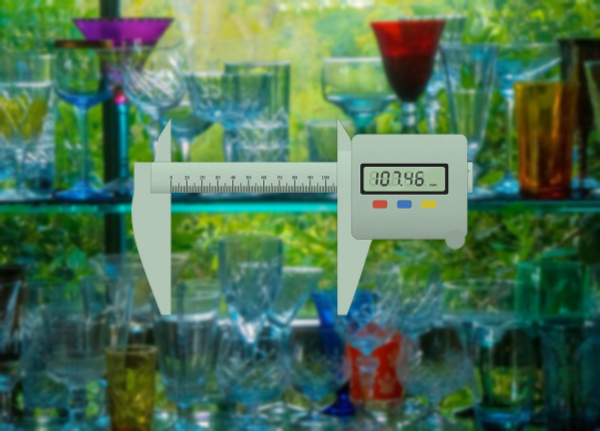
107.46 mm
